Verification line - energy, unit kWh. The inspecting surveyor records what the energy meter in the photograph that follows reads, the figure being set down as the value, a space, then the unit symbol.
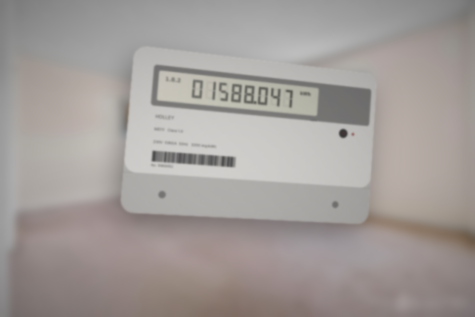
1588.047 kWh
